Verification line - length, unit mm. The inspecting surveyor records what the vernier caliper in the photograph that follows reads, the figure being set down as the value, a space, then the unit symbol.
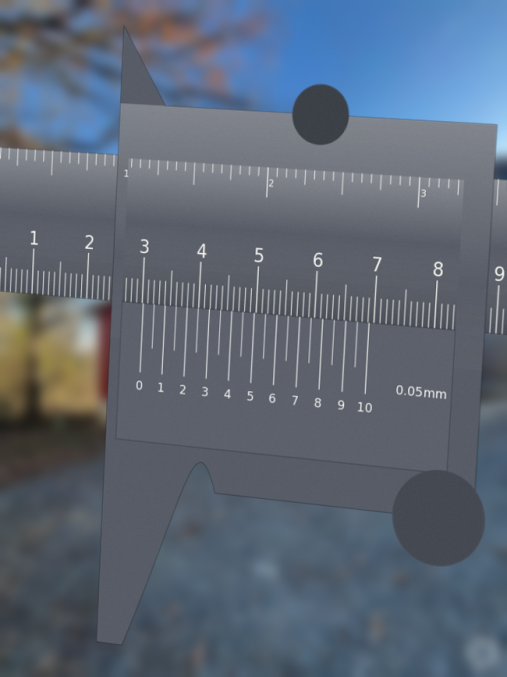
30.2 mm
